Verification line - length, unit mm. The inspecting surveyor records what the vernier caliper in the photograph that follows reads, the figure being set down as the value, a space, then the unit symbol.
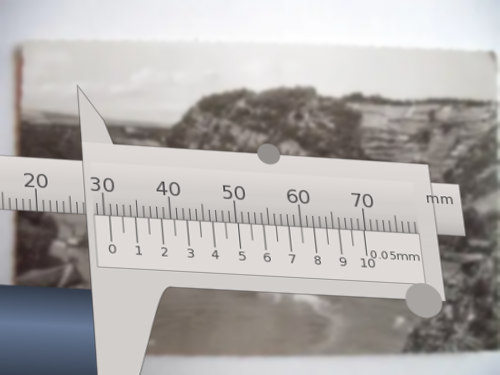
30.8 mm
